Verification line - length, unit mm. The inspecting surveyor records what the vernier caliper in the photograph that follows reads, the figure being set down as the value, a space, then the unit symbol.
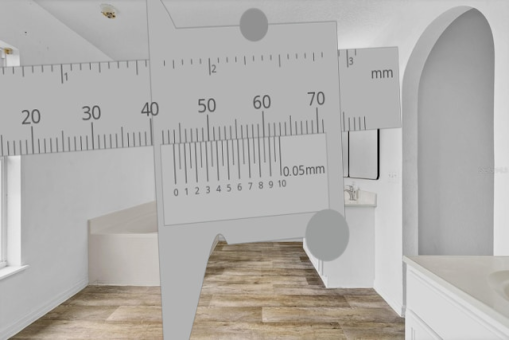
43.8 mm
